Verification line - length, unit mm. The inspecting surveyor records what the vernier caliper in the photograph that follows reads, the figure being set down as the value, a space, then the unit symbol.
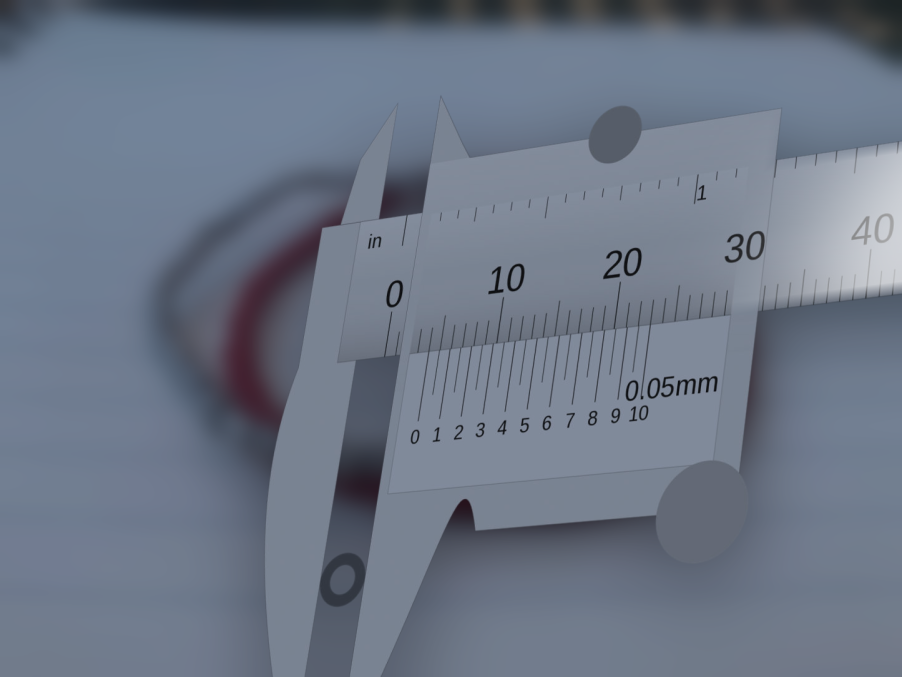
4.0 mm
